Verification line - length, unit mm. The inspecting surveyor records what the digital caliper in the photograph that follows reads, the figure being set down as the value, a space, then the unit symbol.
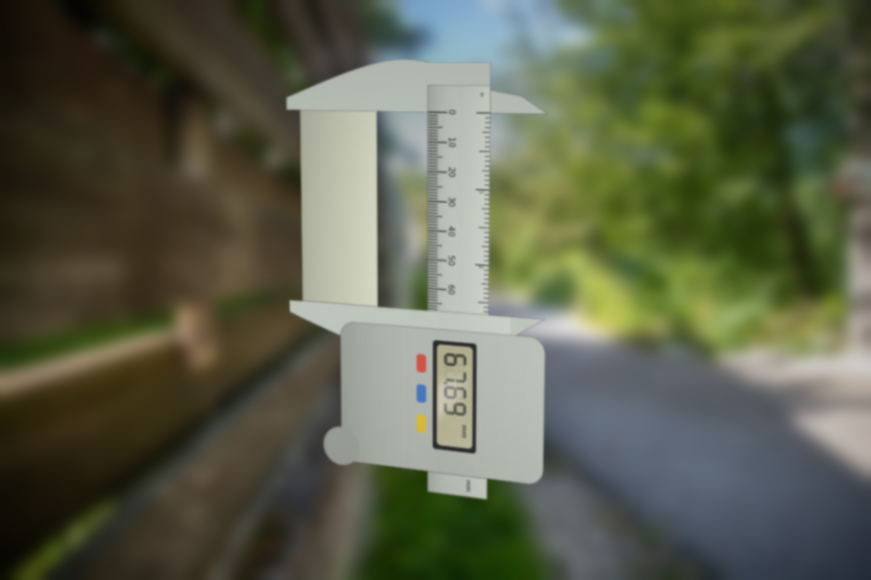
67.69 mm
